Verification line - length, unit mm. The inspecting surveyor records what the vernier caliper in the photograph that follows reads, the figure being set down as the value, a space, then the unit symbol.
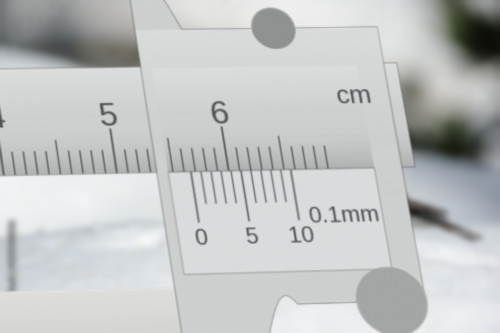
56.6 mm
